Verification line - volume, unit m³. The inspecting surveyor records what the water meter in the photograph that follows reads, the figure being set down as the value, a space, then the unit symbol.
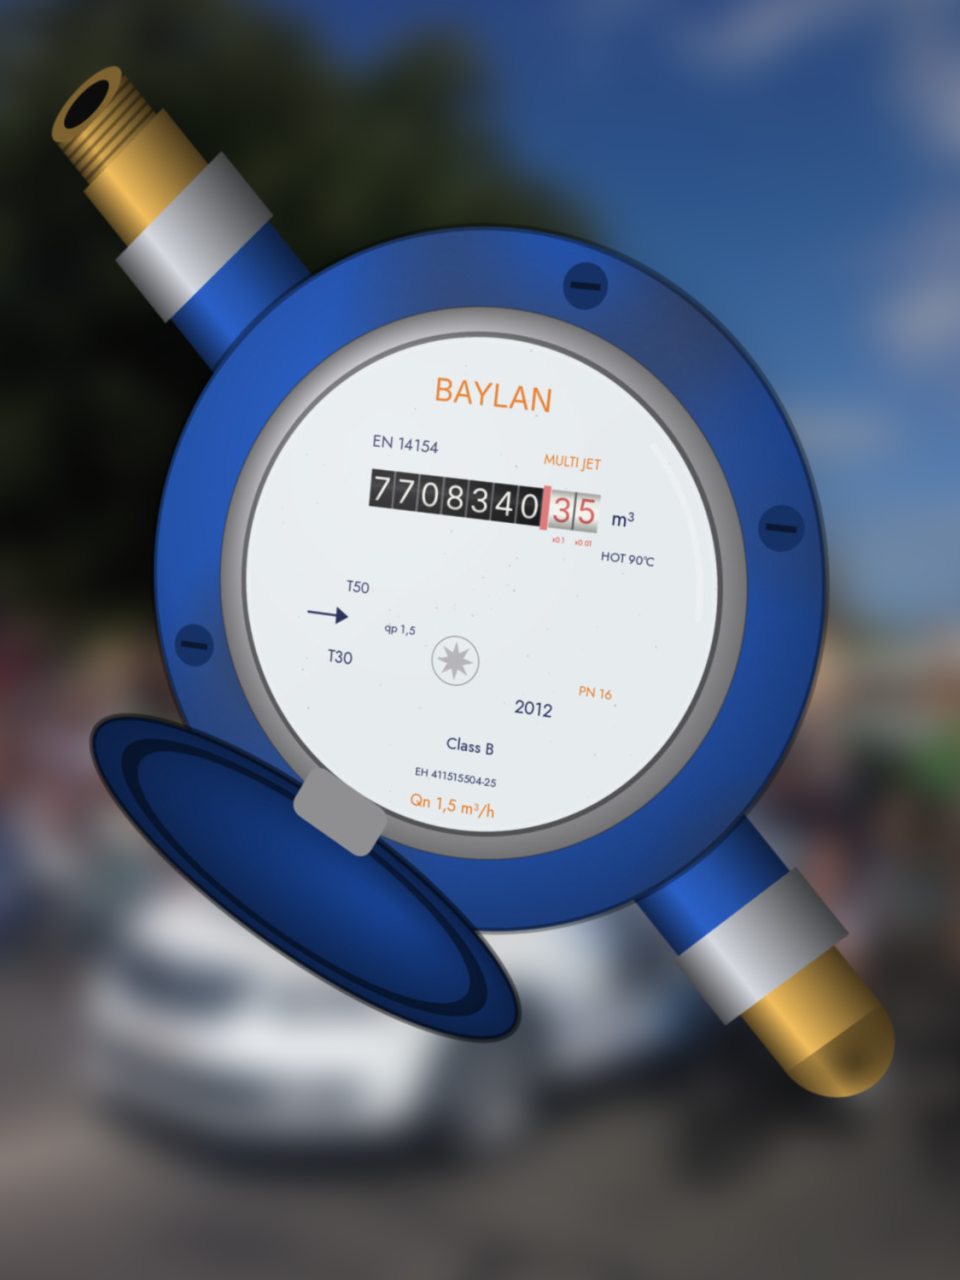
7708340.35 m³
